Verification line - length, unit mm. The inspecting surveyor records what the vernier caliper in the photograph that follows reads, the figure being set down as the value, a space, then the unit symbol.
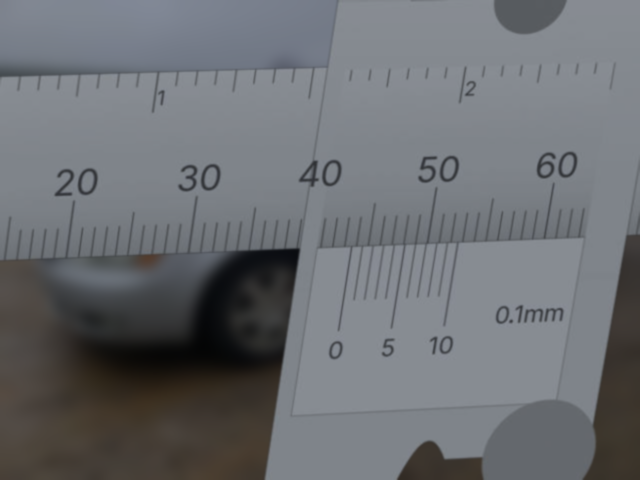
43.6 mm
